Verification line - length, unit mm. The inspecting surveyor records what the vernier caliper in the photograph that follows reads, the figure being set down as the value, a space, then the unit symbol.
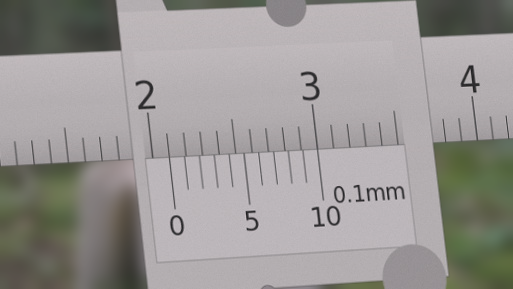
21.0 mm
